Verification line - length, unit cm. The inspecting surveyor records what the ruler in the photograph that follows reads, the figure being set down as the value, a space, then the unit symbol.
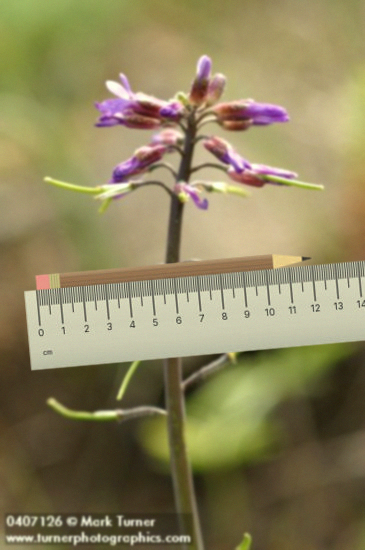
12 cm
